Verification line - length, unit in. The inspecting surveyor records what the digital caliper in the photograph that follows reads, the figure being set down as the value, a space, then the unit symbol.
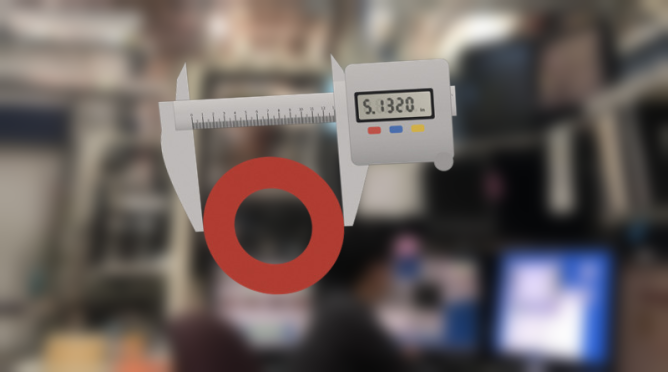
5.1320 in
